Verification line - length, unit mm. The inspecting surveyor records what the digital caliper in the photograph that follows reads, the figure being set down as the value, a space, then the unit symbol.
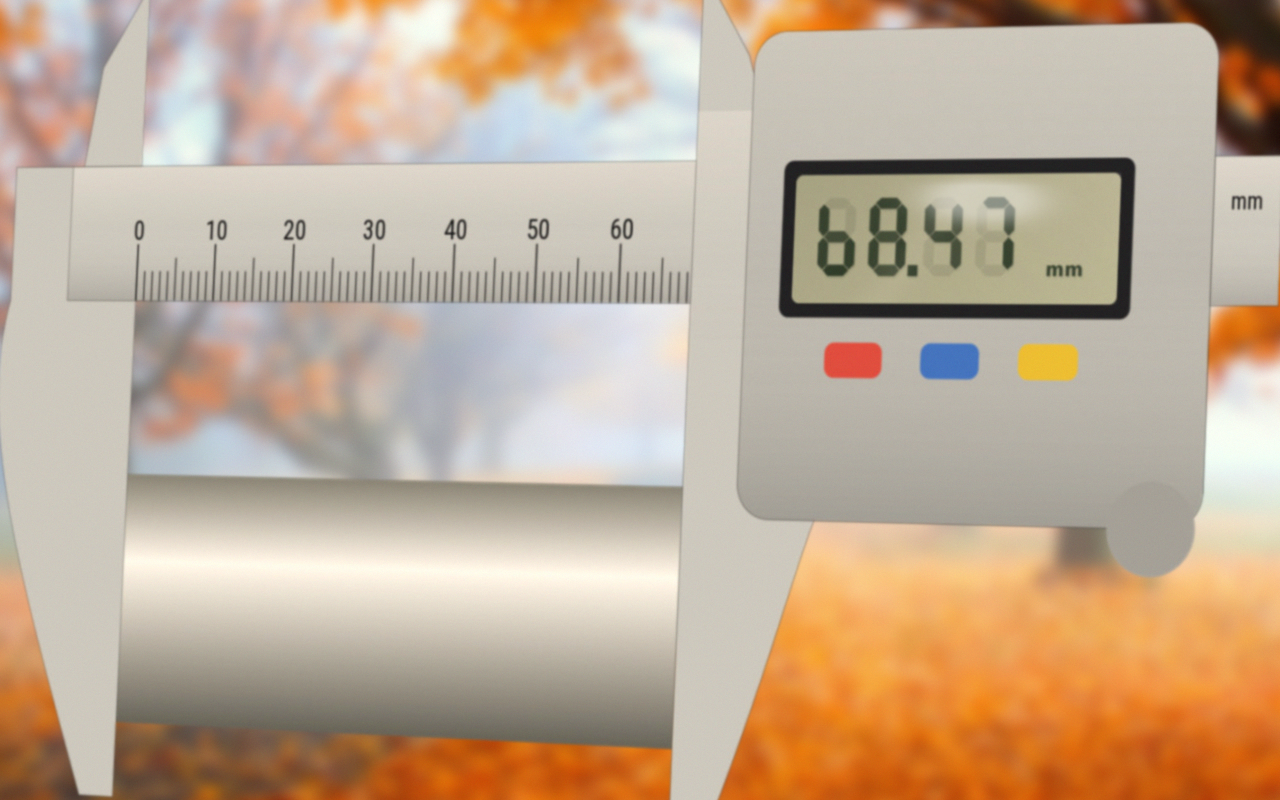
68.47 mm
